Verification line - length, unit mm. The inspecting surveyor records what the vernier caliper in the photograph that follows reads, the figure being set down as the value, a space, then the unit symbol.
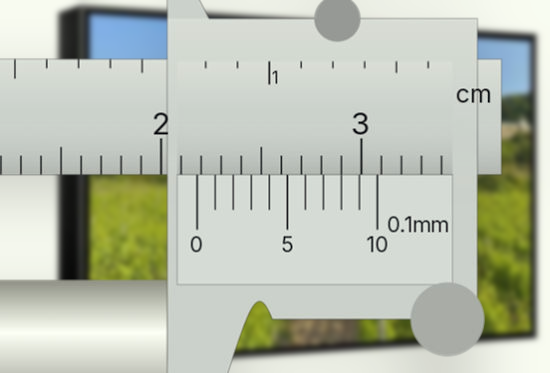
21.8 mm
